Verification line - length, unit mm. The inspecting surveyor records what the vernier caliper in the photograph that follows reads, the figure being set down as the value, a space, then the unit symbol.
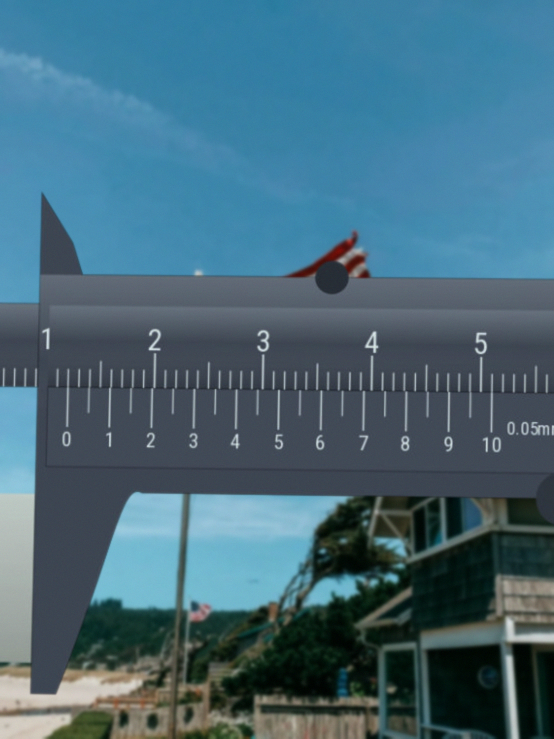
12.0 mm
